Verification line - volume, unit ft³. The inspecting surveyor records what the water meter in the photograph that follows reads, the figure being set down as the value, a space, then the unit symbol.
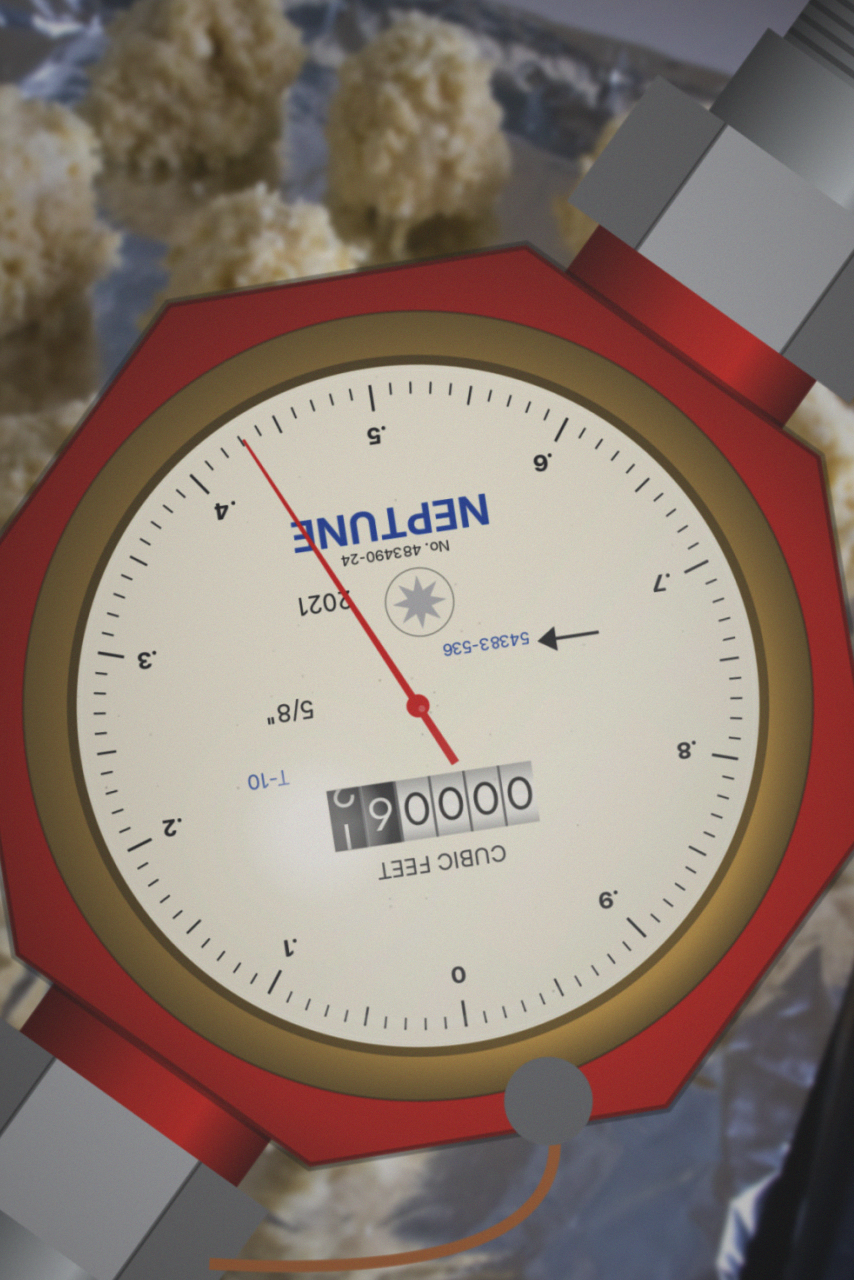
61.43 ft³
